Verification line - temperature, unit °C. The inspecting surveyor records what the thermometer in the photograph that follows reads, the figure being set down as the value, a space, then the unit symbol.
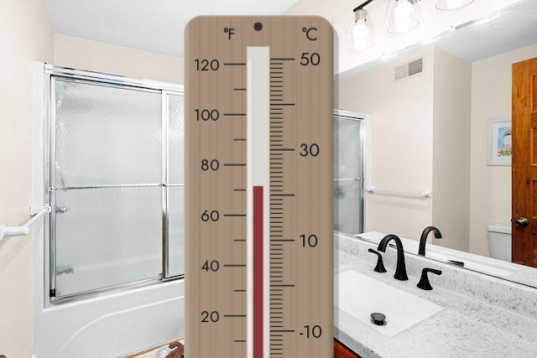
22 °C
